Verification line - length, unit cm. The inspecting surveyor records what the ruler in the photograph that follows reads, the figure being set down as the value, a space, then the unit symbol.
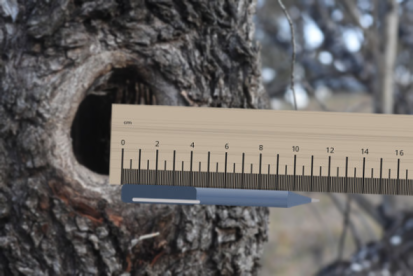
11.5 cm
